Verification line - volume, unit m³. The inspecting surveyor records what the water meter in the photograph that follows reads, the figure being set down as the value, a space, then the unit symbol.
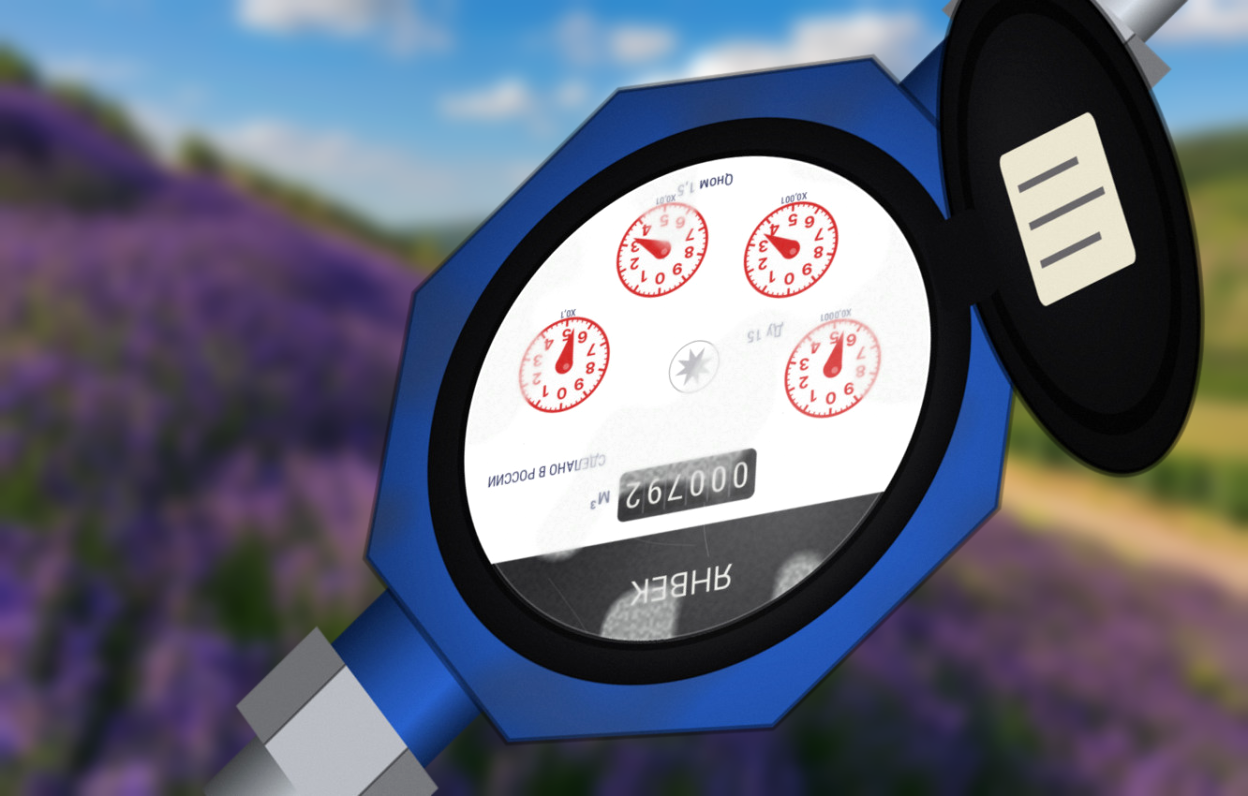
792.5335 m³
